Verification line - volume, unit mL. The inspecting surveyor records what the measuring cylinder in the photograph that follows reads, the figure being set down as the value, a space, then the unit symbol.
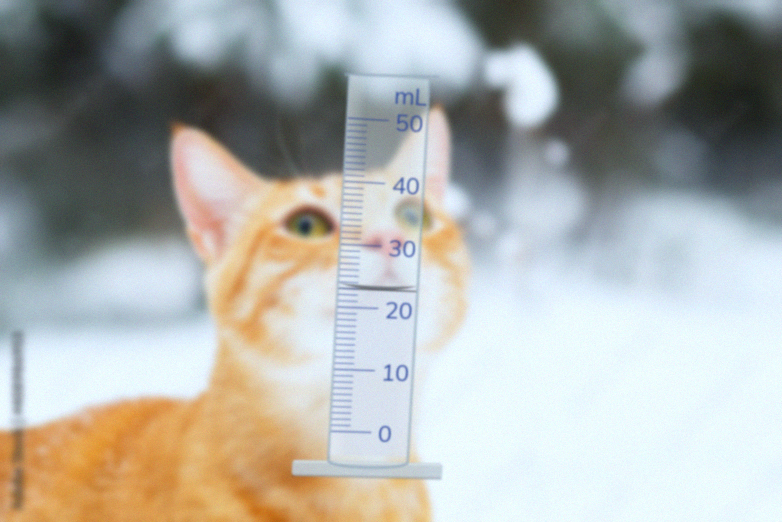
23 mL
